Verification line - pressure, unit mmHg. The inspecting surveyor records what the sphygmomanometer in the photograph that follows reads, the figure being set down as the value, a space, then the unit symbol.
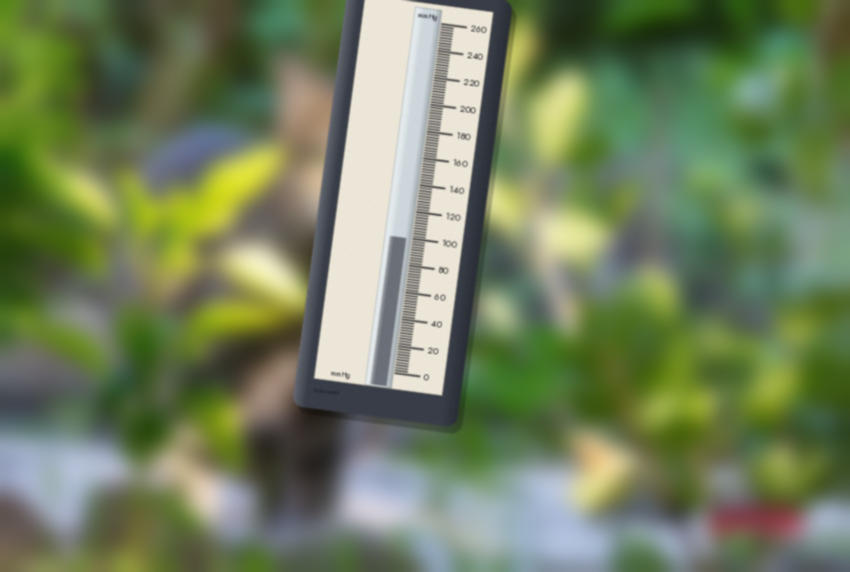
100 mmHg
